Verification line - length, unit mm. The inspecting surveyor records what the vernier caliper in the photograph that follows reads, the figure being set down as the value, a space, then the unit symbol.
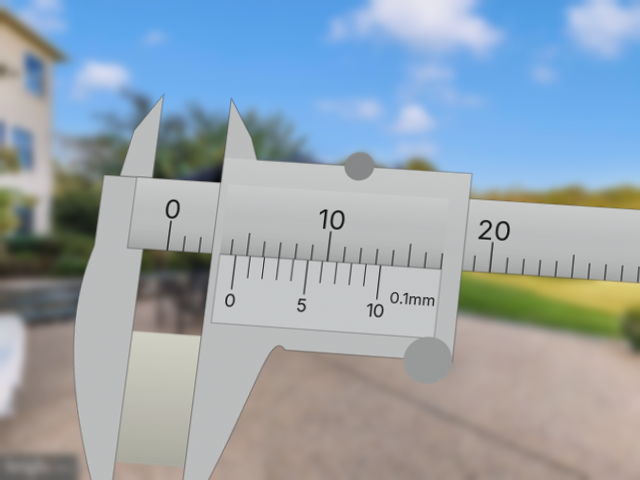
4.3 mm
